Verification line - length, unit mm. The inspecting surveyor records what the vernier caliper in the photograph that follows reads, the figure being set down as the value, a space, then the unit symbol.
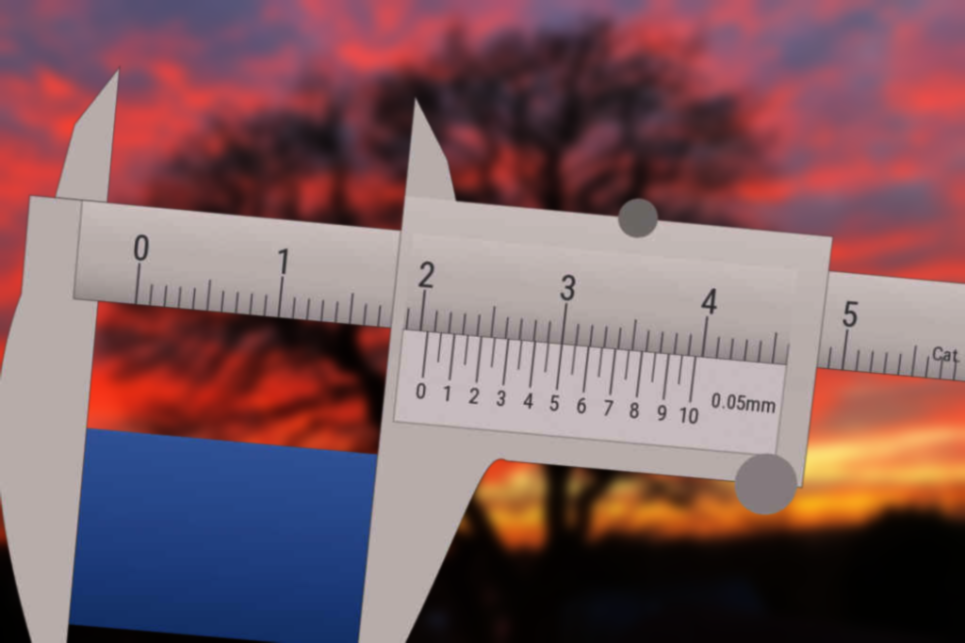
20.5 mm
